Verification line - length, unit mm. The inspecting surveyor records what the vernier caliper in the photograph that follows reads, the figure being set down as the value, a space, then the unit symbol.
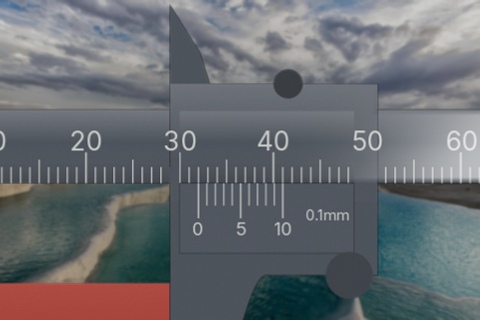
32.0 mm
